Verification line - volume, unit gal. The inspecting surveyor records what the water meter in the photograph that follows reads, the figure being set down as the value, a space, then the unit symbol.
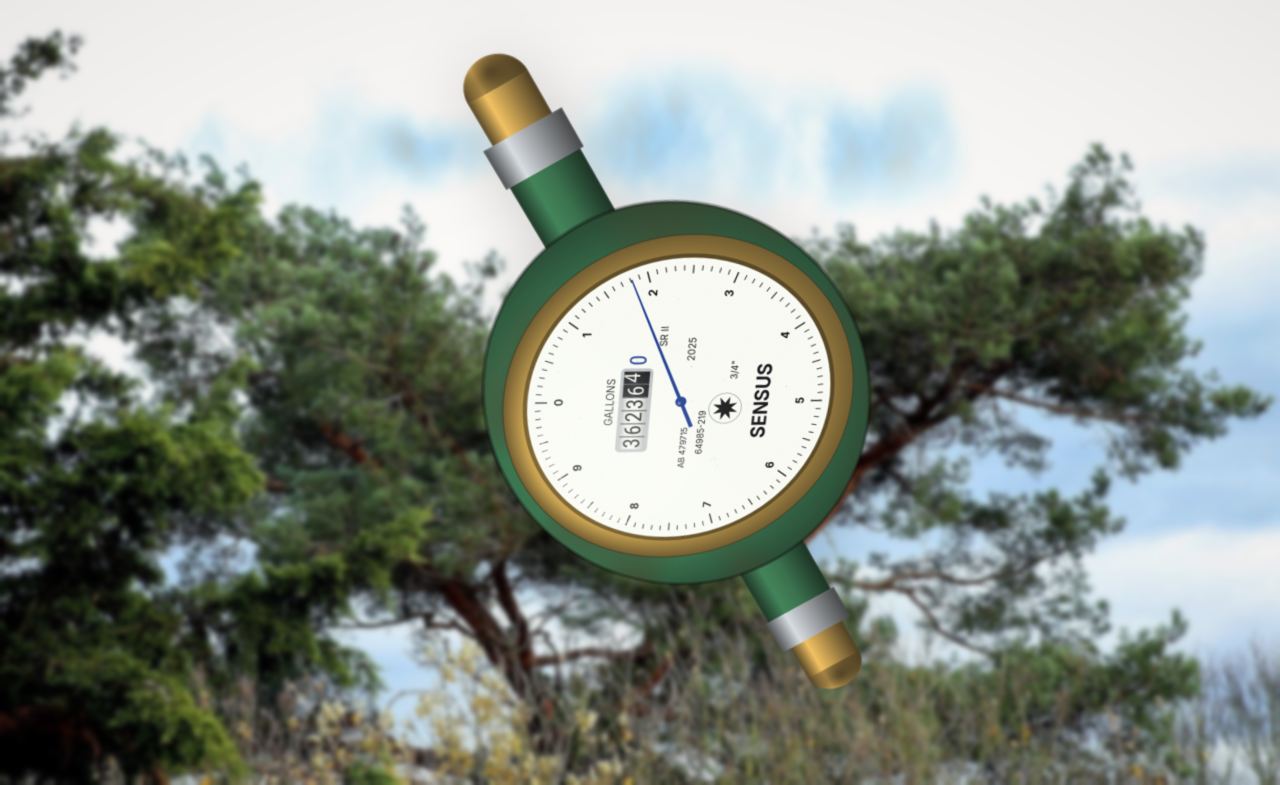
3623641.8 gal
